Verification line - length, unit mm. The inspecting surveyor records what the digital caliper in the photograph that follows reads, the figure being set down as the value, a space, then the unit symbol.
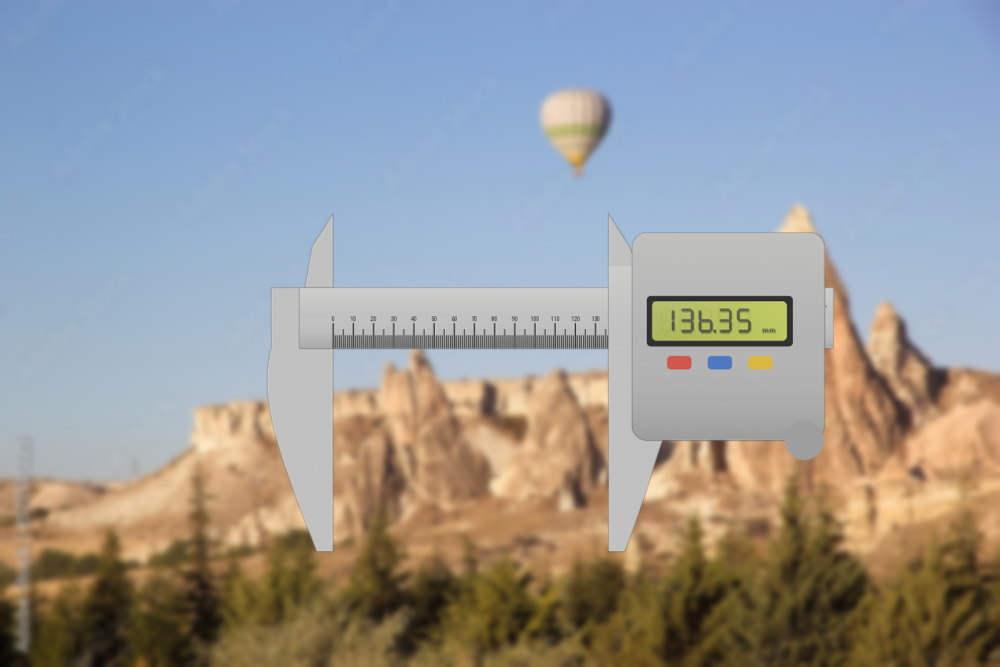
136.35 mm
